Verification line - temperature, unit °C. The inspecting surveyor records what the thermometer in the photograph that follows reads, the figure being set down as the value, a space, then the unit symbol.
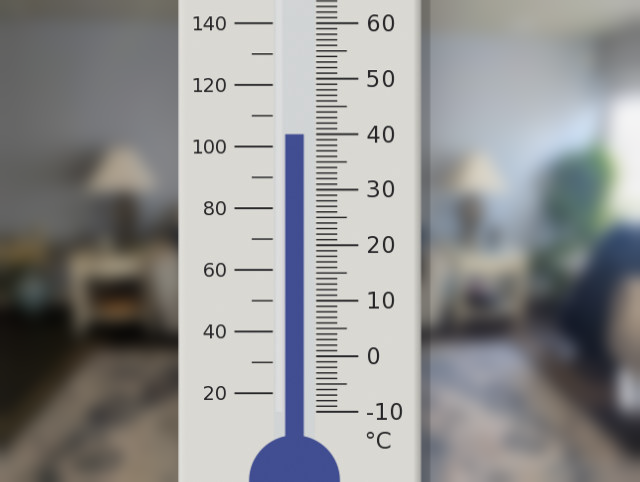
40 °C
